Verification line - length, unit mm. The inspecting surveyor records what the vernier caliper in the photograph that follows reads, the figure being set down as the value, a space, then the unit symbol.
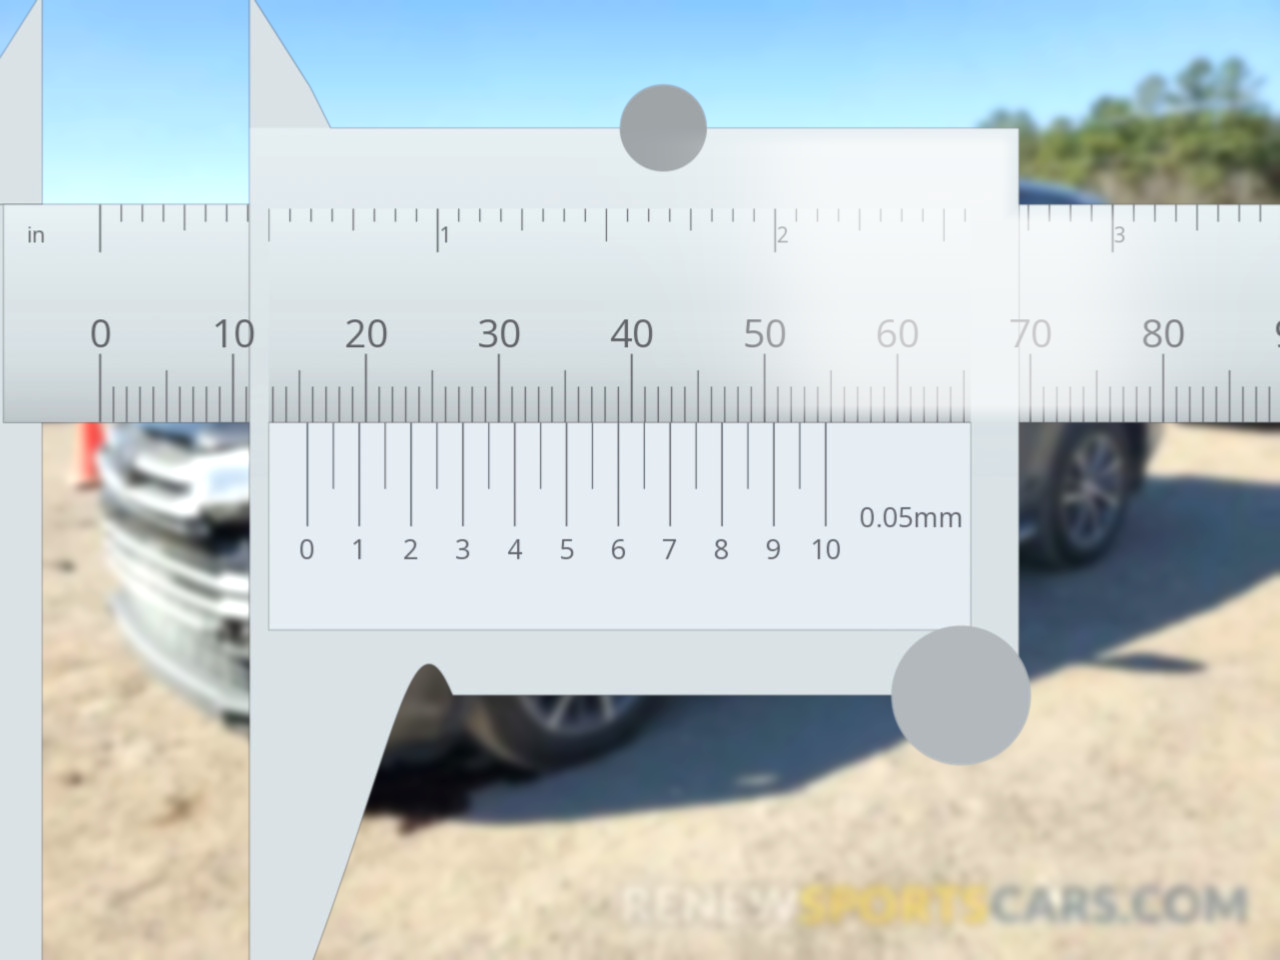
15.6 mm
